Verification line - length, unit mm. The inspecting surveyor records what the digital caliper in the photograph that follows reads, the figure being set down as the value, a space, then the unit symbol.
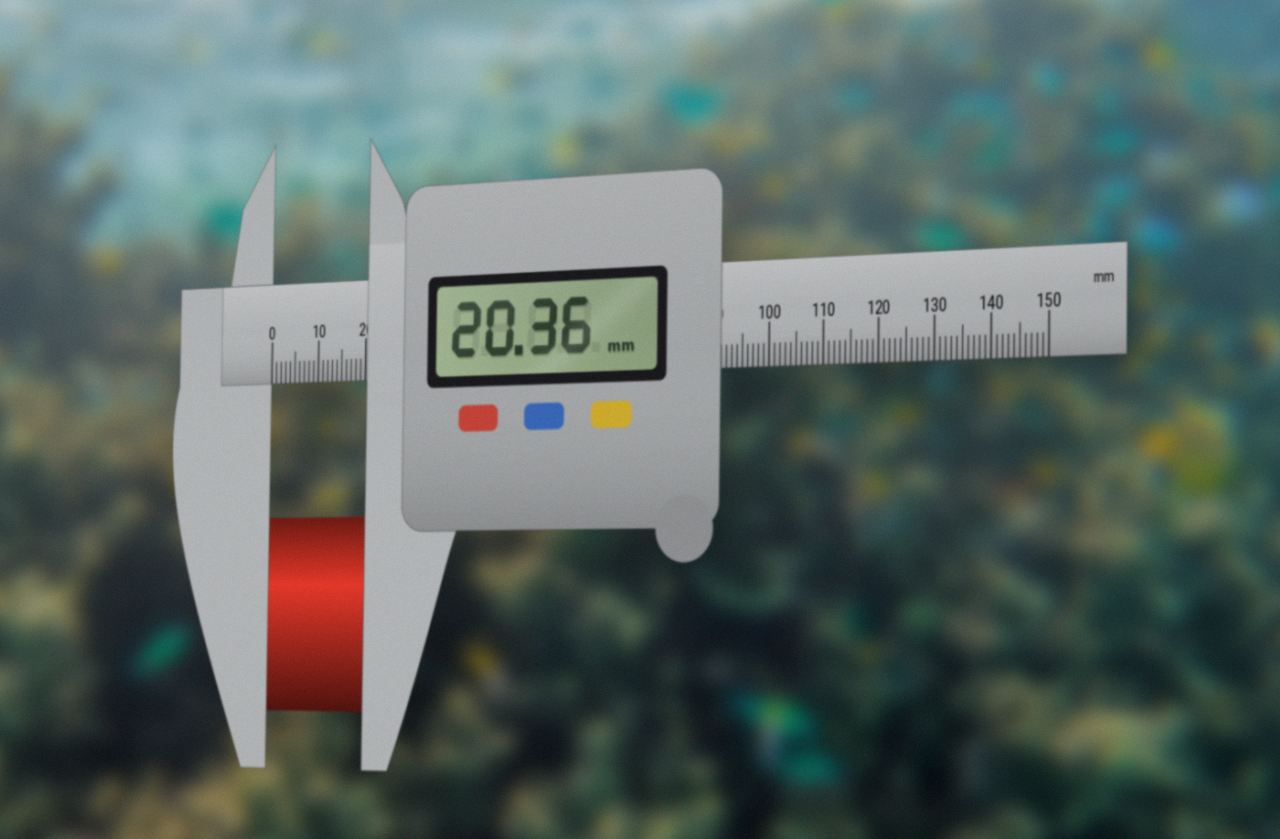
20.36 mm
